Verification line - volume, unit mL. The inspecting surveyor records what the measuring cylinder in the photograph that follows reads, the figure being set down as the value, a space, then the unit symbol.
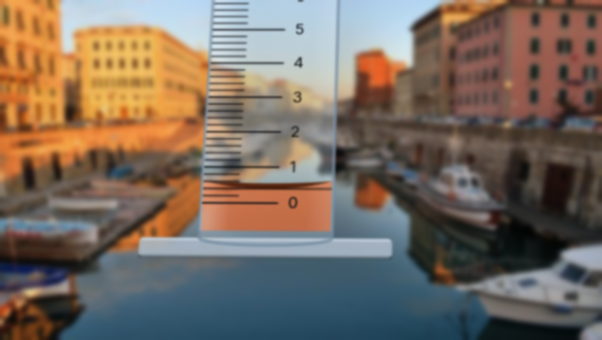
0.4 mL
